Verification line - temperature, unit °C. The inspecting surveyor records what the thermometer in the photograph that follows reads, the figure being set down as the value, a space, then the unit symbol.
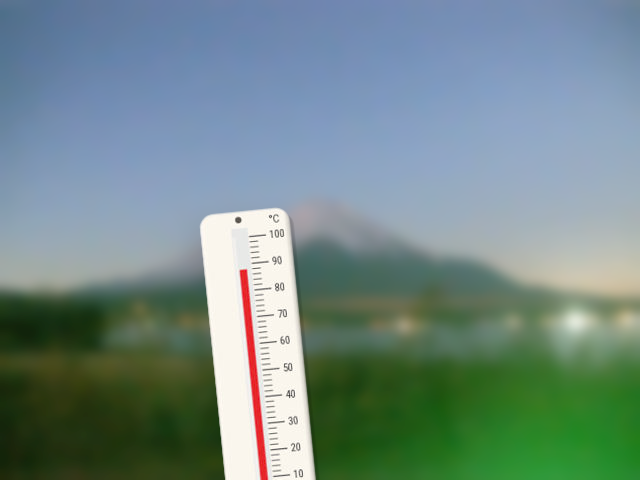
88 °C
